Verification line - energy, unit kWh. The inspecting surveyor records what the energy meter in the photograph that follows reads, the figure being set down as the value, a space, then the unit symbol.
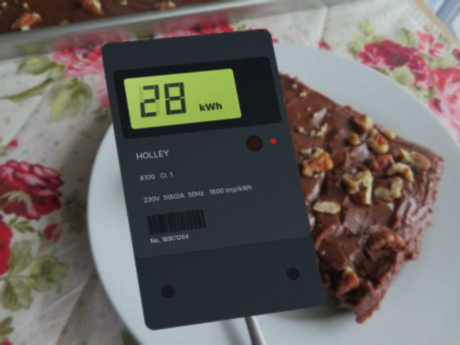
28 kWh
